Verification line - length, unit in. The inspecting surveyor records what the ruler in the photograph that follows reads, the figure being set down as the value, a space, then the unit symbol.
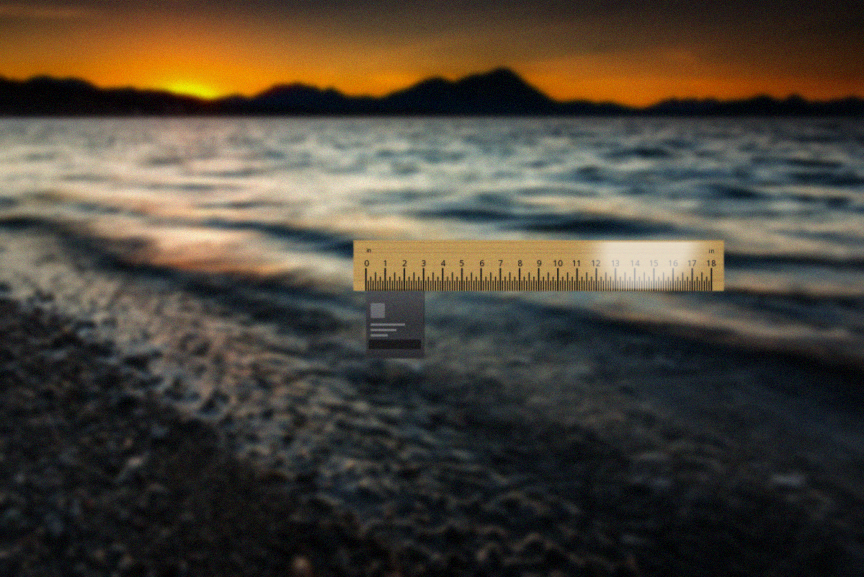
3 in
